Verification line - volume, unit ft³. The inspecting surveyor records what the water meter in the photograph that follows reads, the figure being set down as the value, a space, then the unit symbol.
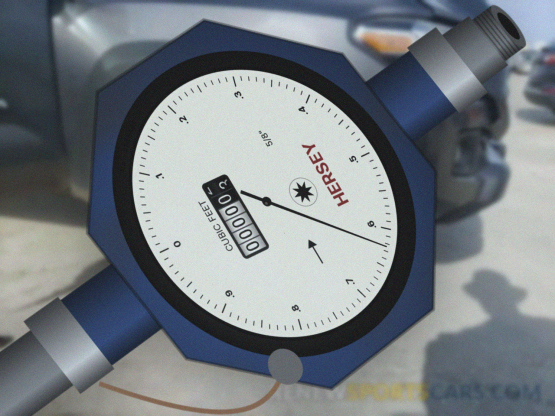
2.62 ft³
